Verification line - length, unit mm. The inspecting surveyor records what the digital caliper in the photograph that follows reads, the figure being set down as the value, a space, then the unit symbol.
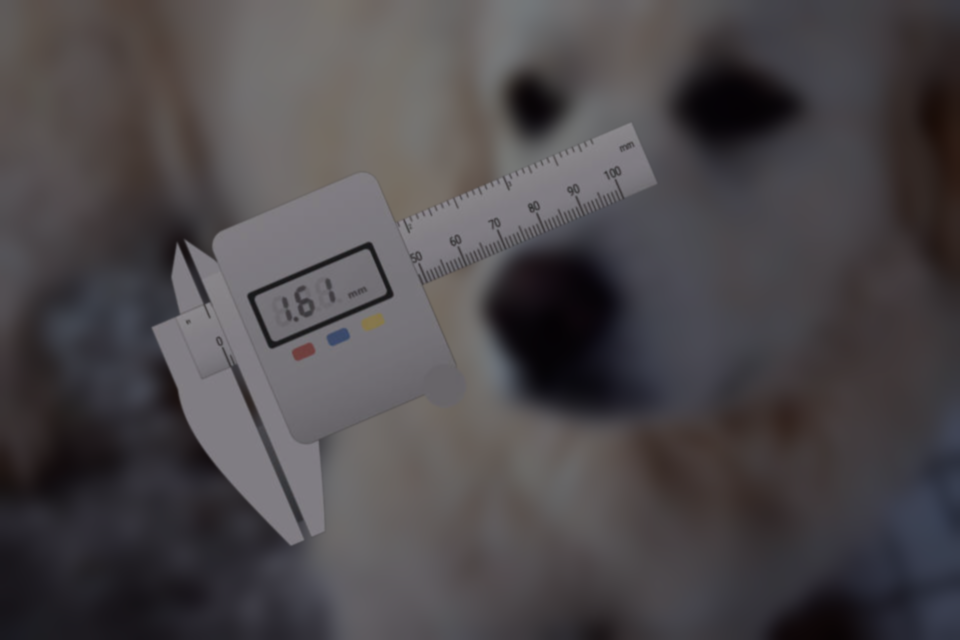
1.61 mm
